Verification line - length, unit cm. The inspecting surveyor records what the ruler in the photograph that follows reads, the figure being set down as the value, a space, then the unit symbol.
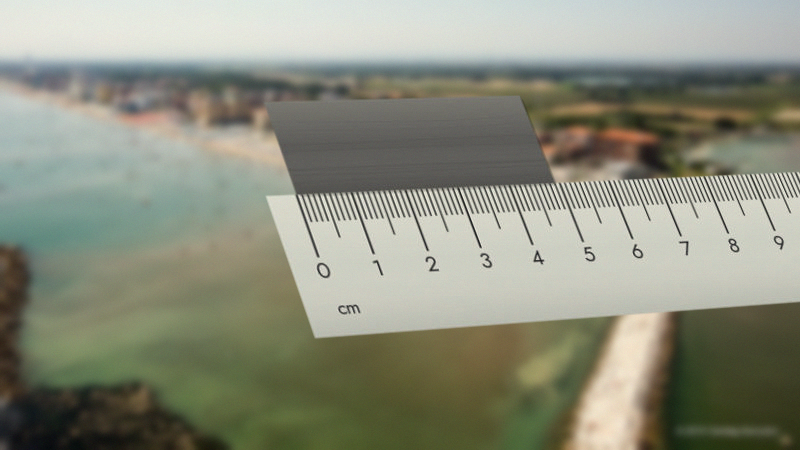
4.9 cm
